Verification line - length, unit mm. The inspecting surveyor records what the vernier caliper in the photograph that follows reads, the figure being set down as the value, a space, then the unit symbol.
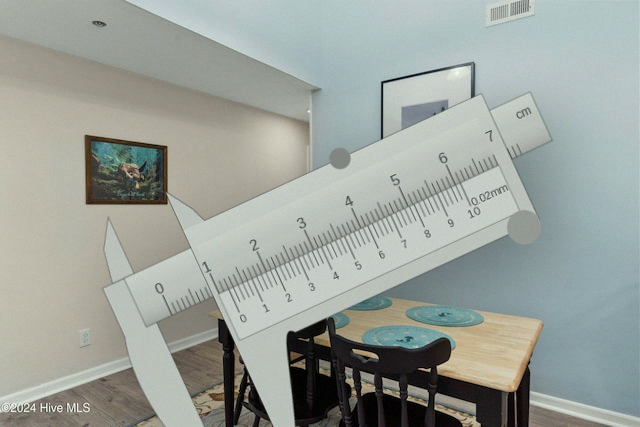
12.0 mm
